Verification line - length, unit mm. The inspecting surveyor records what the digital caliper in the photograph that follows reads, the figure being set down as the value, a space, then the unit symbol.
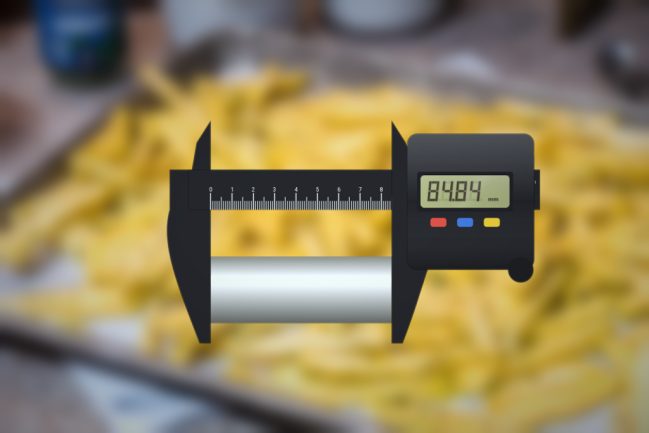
84.84 mm
